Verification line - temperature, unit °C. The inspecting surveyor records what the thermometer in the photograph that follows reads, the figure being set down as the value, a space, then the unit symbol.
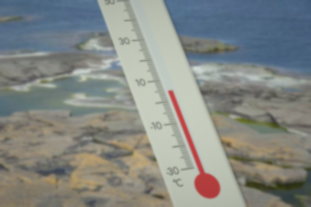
5 °C
